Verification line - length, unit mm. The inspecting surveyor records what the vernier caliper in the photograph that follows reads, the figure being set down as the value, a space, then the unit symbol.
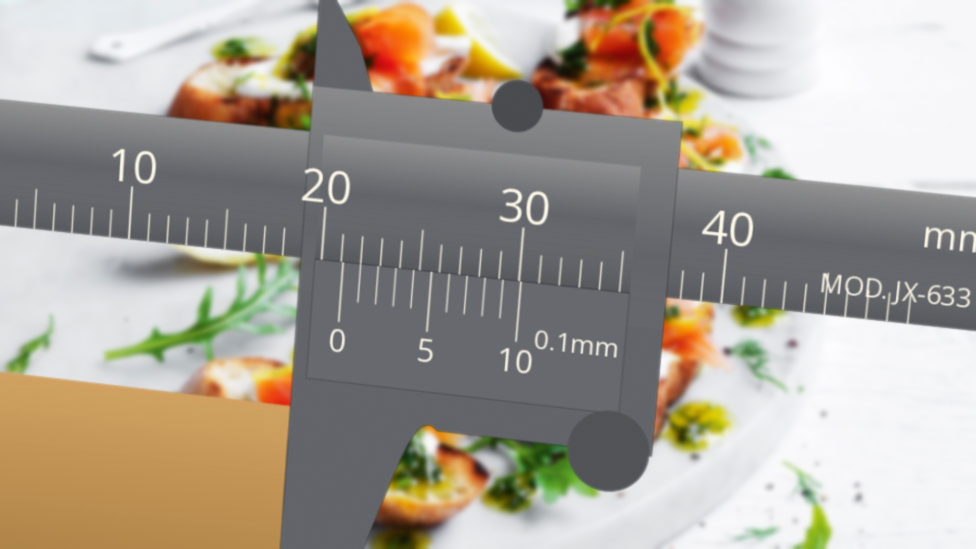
21.1 mm
